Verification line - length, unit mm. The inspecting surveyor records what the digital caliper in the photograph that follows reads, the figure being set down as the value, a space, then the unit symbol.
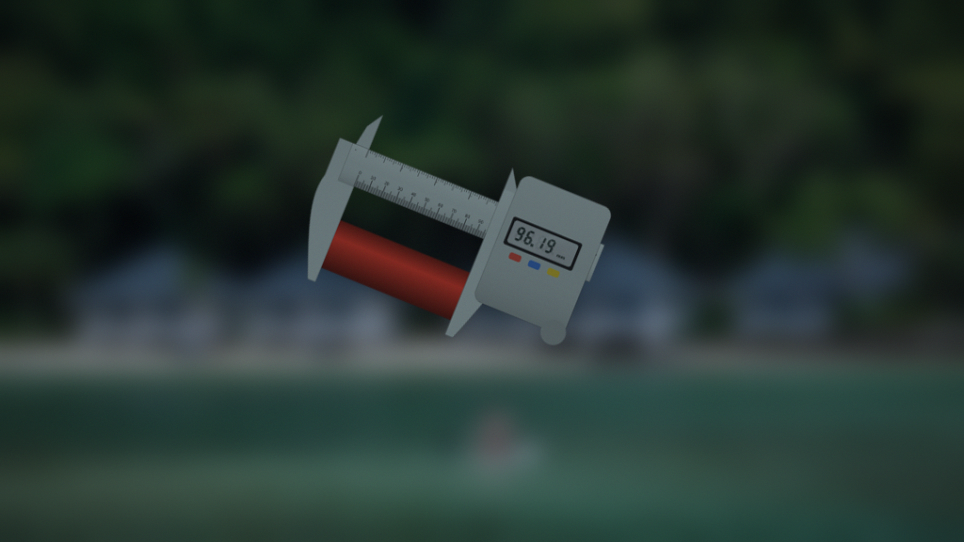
96.19 mm
